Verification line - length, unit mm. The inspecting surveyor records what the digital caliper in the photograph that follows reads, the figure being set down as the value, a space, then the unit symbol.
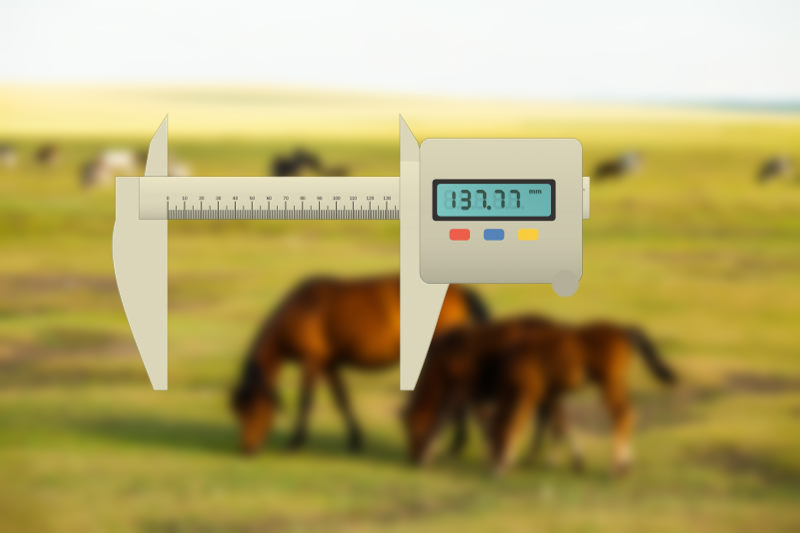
137.77 mm
